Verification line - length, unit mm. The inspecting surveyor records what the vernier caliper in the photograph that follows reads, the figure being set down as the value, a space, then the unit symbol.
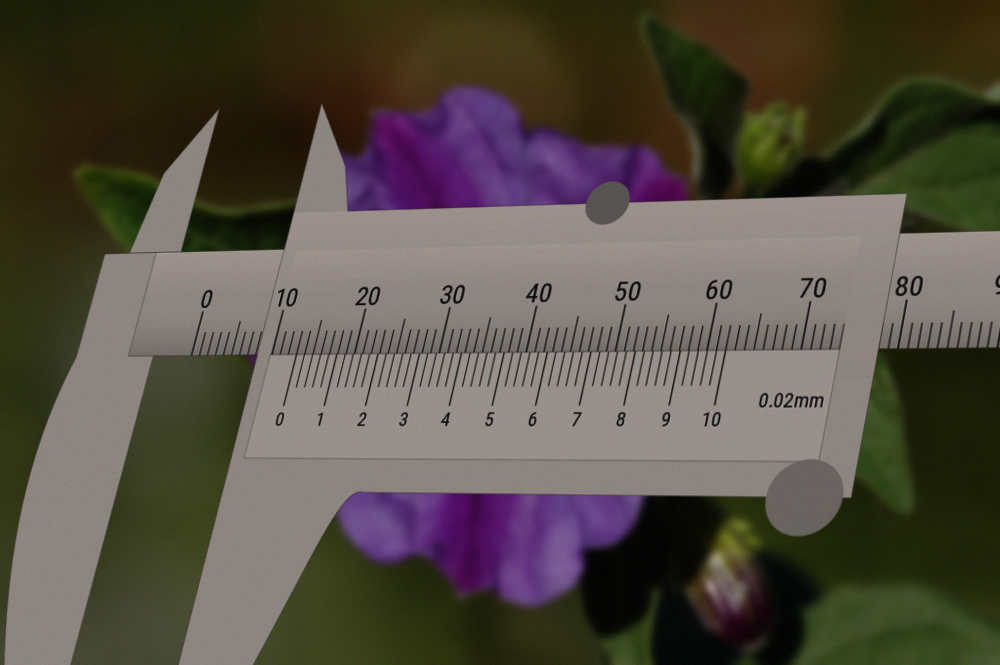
13.0 mm
